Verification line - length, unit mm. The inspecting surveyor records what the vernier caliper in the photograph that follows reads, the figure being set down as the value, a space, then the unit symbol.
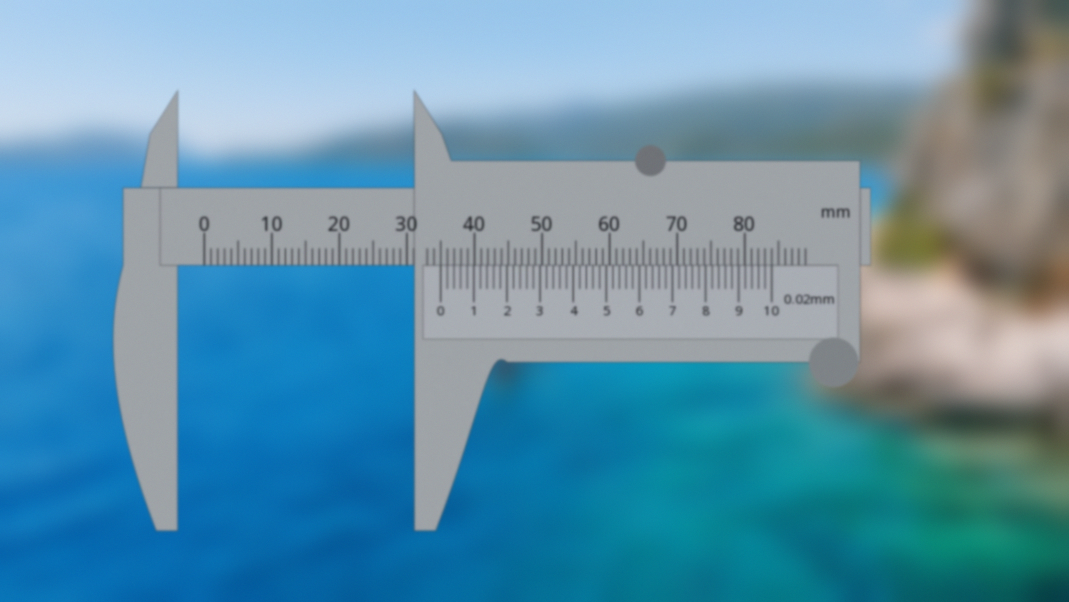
35.0 mm
